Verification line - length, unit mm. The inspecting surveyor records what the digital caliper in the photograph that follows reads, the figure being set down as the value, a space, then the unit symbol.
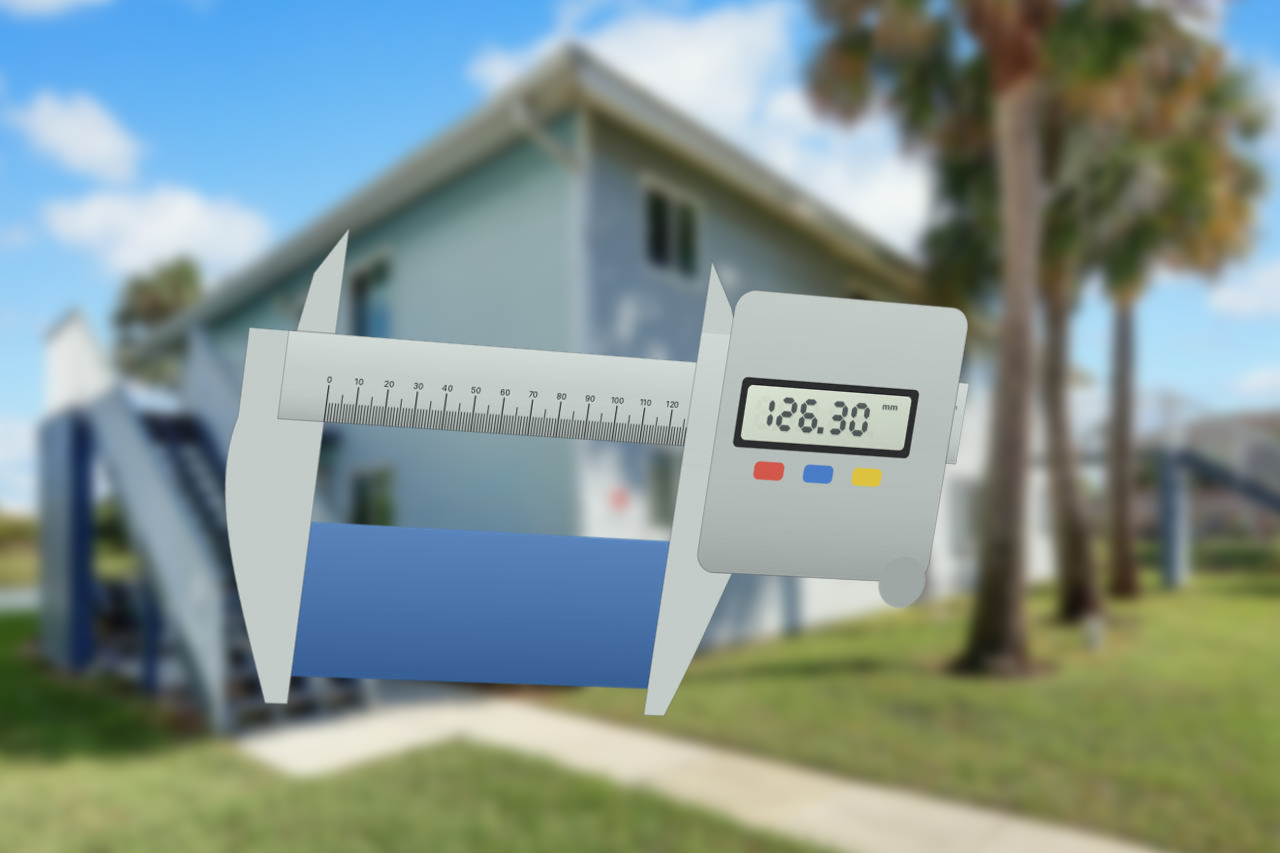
126.30 mm
